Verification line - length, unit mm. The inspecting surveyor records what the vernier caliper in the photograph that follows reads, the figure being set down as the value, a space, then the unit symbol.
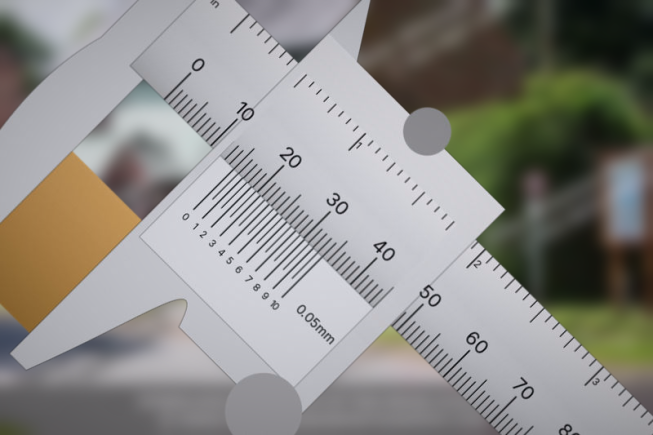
15.0 mm
